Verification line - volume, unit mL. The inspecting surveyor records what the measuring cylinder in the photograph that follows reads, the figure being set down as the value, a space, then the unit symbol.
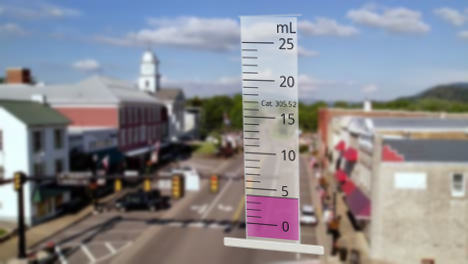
4 mL
